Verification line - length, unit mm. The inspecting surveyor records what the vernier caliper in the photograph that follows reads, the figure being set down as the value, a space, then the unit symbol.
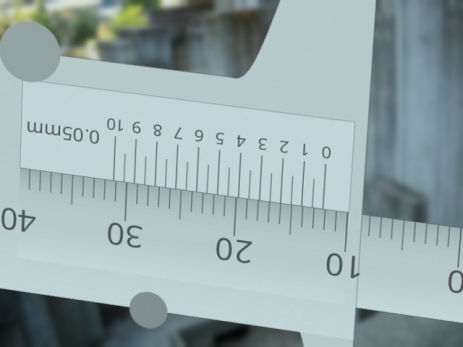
12.2 mm
